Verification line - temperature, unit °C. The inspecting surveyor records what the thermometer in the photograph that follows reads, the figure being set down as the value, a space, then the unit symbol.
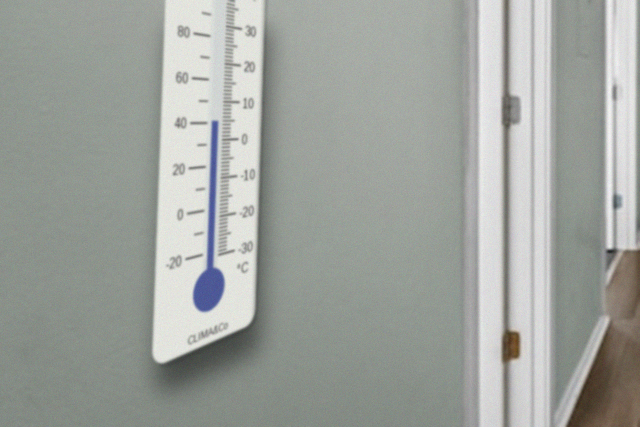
5 °C
